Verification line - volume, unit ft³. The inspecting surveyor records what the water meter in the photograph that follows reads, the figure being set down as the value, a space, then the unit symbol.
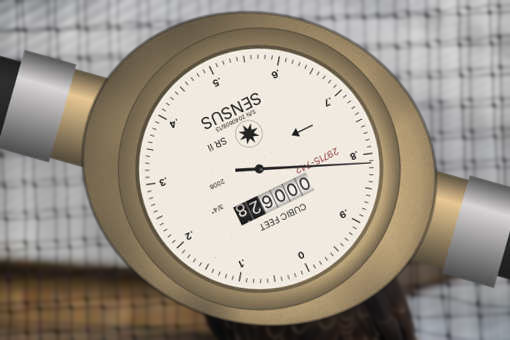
627.81 ft³
